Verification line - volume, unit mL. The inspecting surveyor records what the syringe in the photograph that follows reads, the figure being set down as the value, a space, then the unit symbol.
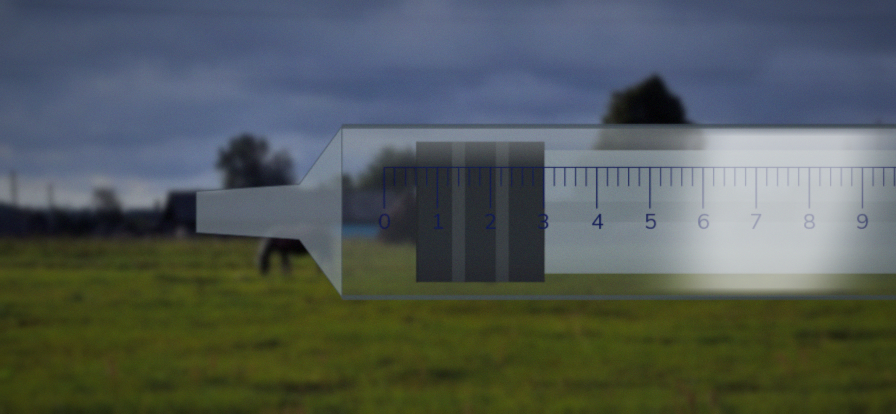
0.6 mL
